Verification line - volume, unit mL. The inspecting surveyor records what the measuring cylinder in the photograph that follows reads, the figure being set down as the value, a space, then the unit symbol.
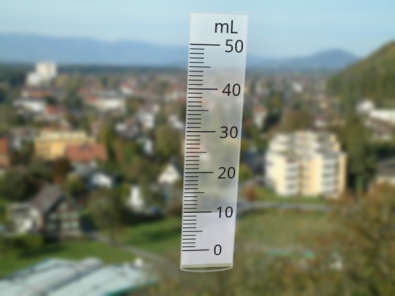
10 mL
